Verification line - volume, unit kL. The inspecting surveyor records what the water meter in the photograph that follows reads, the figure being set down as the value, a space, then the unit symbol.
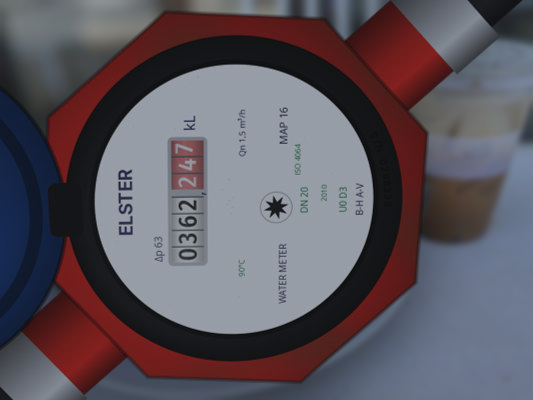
362.247 kL
